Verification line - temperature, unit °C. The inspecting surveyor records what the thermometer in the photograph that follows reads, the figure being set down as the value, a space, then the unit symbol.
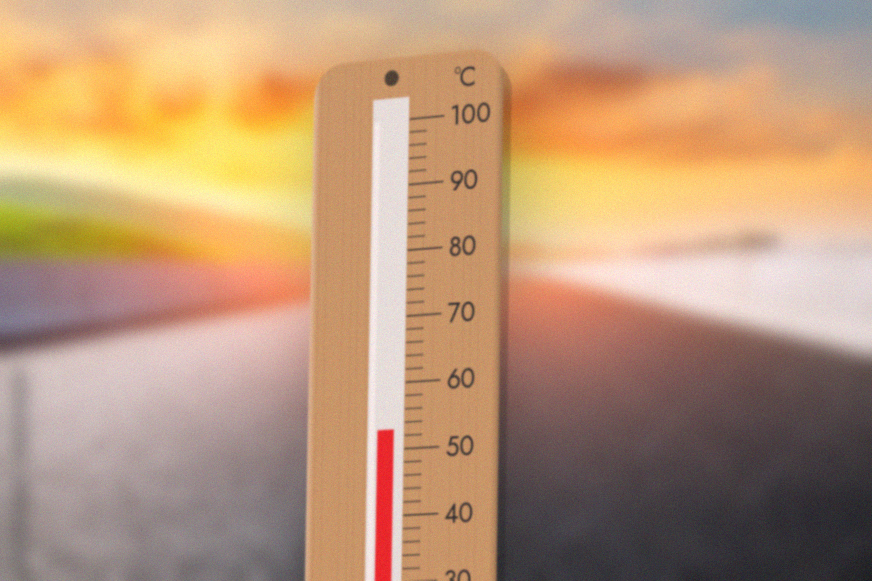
53 °C
